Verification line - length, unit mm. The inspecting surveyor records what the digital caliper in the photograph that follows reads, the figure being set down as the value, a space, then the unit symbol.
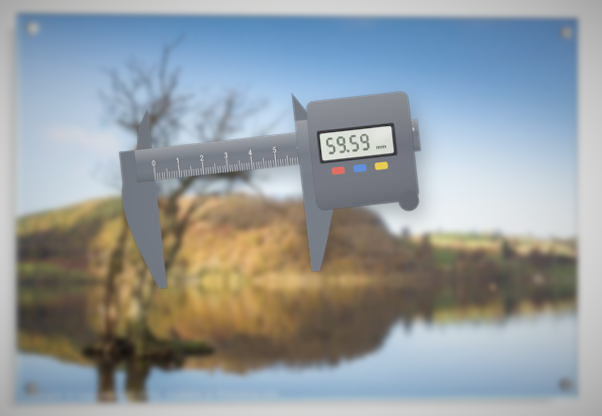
59.59 mm
